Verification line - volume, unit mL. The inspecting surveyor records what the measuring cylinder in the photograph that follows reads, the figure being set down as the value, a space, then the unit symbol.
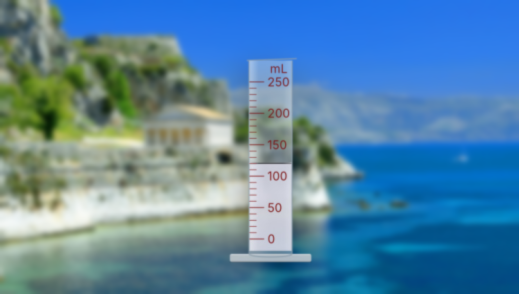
120 mL
